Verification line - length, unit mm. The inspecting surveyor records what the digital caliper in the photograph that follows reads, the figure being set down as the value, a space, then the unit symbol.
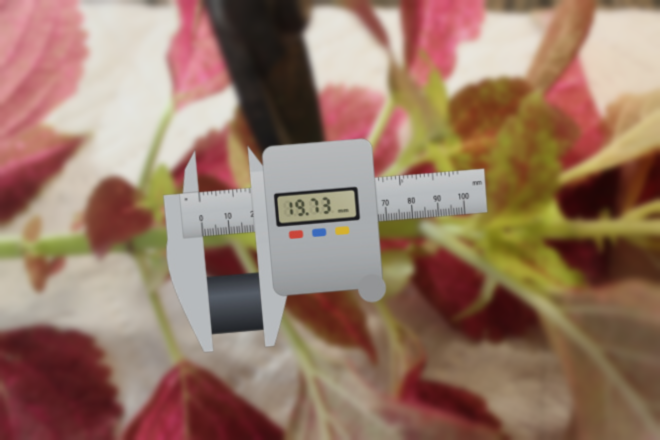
19.73 mm
